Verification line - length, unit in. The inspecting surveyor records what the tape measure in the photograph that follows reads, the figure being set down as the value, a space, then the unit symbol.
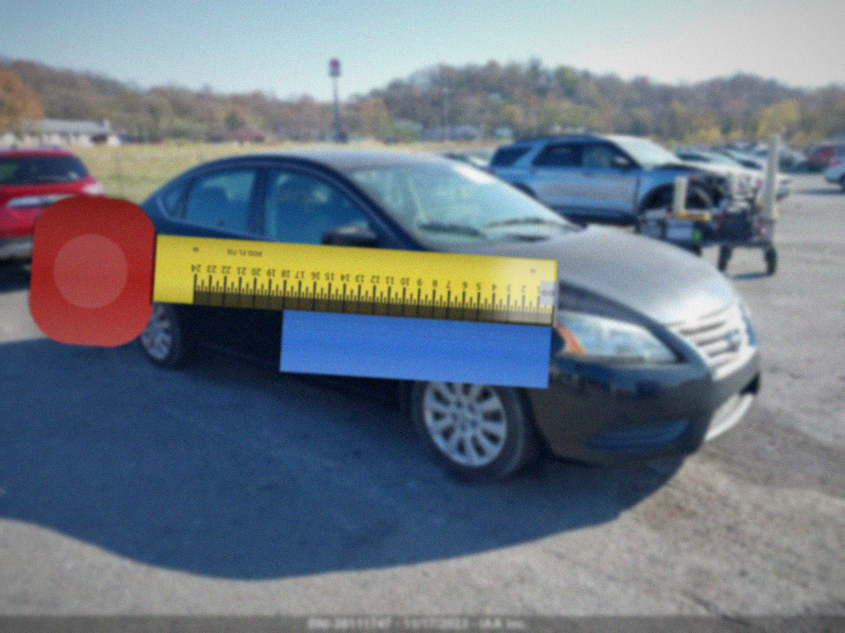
18 in
